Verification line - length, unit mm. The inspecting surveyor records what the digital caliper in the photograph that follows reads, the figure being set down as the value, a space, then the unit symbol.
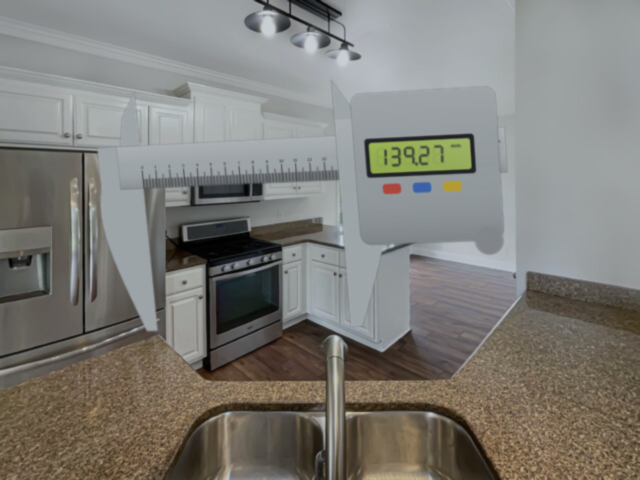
139.27 mm
